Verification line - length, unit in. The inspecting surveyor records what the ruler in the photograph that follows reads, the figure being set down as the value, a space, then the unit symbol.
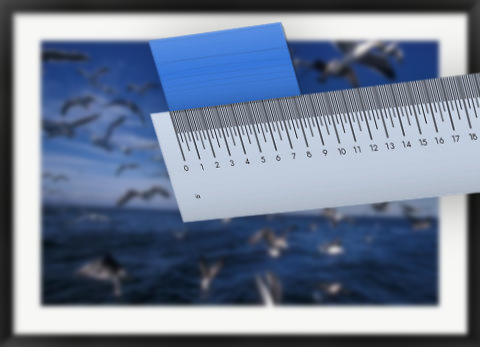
8.5 in
